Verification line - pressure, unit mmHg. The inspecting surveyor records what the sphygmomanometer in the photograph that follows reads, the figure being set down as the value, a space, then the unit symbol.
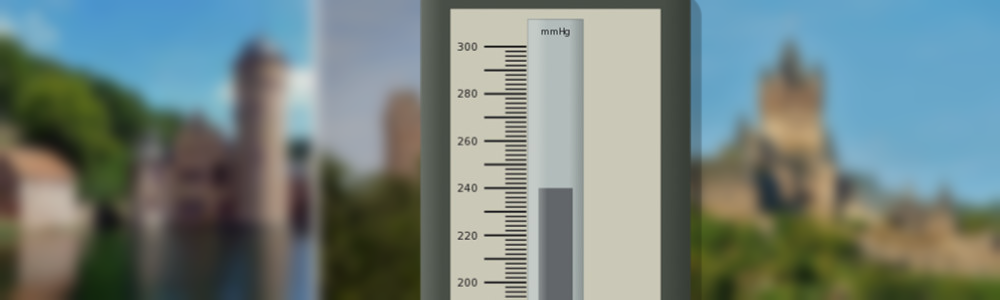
240 mmHg
